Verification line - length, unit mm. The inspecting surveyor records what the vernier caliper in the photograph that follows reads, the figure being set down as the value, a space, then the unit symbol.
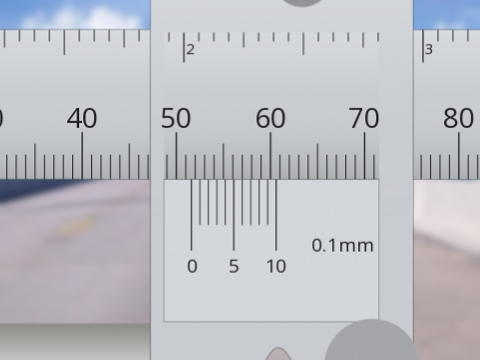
51.6 mm
